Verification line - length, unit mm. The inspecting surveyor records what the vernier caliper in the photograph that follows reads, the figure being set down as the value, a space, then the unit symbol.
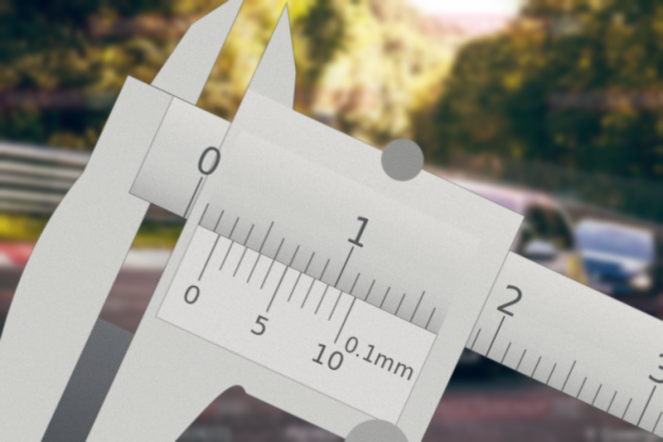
2.4 mm
